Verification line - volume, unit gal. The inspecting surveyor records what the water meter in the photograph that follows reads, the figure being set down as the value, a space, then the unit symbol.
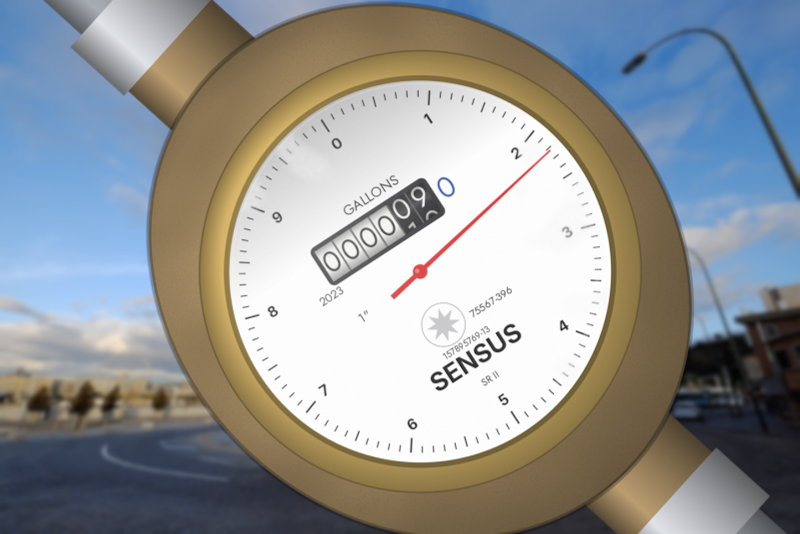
92.2 gal
